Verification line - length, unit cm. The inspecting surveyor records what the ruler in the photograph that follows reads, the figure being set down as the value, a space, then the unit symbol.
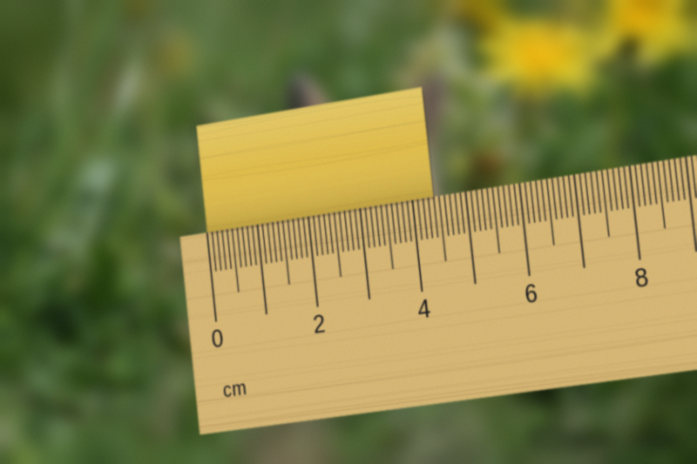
4.4 cm
